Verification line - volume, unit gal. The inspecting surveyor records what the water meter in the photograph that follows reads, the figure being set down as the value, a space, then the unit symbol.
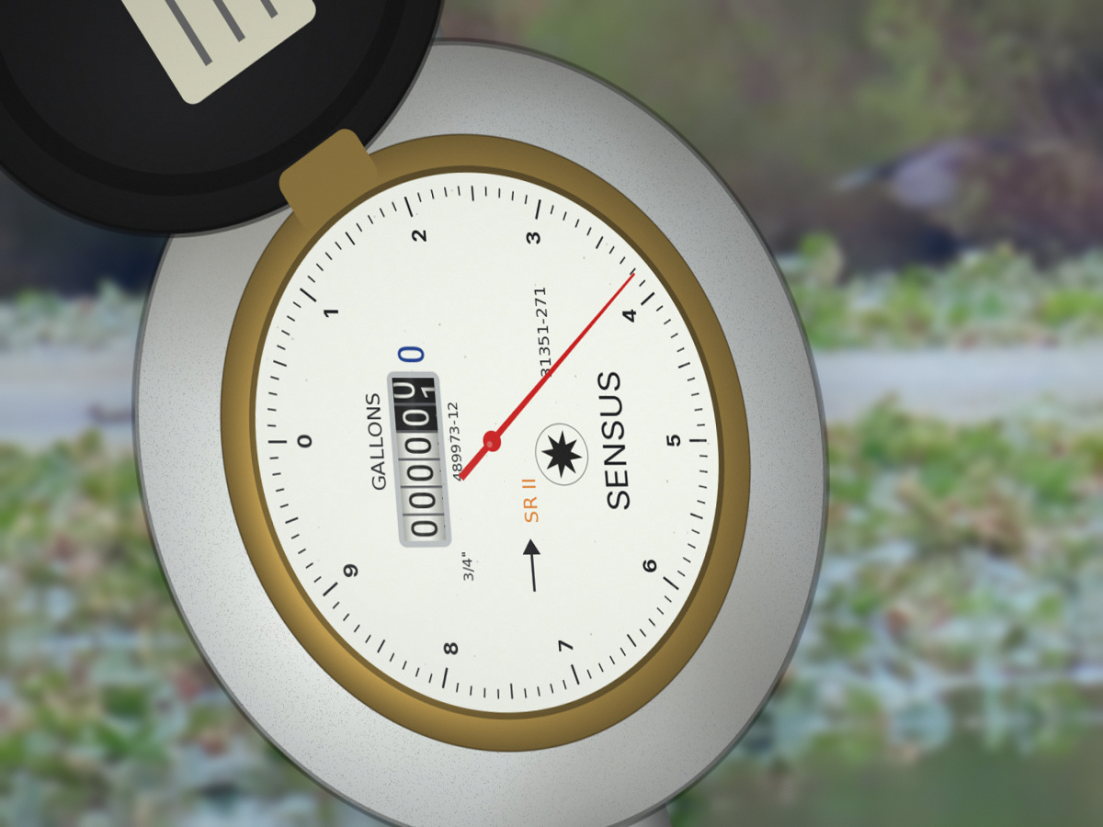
3.8 gal
